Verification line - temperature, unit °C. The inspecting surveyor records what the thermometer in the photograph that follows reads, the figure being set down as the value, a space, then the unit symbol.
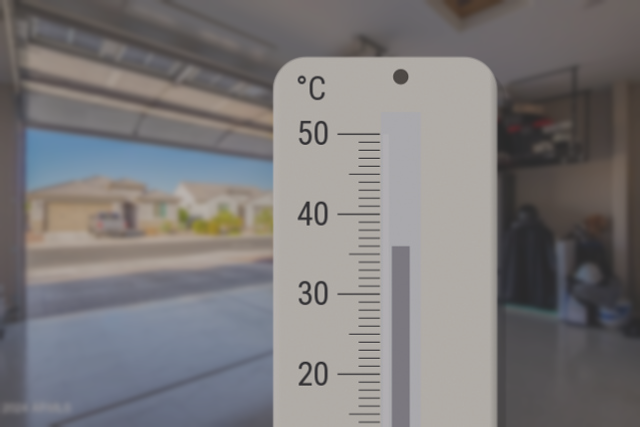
36 °C
